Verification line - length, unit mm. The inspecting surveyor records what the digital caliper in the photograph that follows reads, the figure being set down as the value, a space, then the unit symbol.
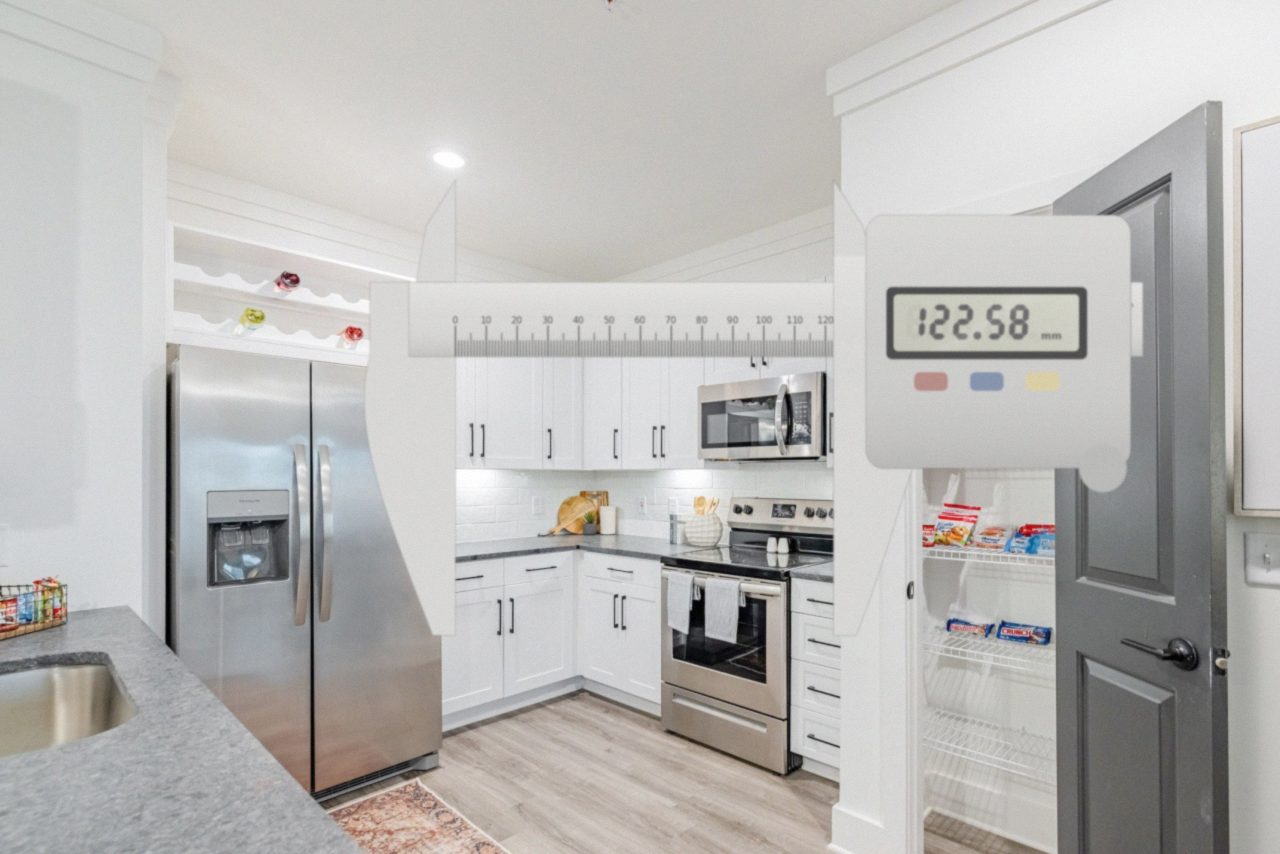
122.58 mm
